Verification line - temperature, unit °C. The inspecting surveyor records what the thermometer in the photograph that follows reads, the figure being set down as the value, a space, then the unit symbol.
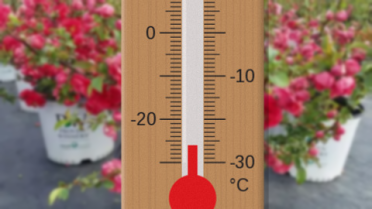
-26 °C
